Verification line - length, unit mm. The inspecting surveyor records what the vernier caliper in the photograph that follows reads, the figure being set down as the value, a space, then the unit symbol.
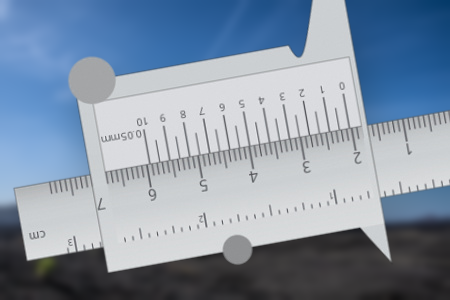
20.4 mm
